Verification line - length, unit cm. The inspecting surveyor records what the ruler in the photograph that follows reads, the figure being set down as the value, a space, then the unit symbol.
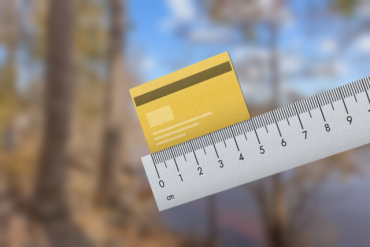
5 cm
